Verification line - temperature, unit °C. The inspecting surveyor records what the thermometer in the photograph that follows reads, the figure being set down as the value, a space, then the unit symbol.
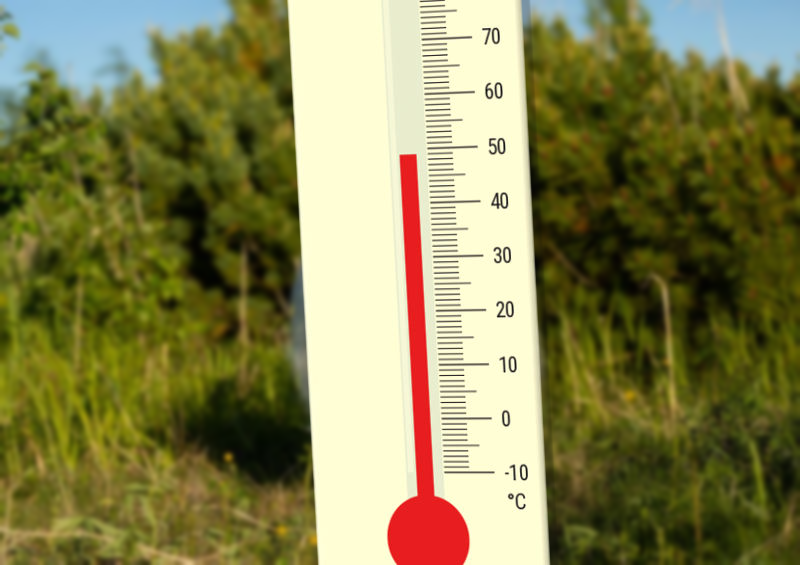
49 °C
